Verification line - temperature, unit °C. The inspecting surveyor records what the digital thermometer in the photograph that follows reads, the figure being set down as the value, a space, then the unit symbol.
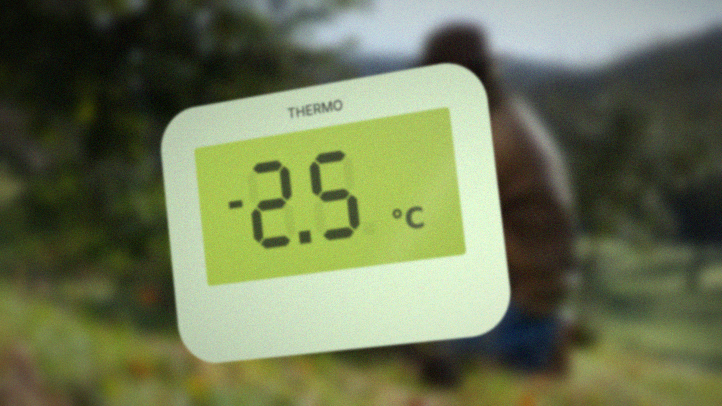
-2.5 °C
